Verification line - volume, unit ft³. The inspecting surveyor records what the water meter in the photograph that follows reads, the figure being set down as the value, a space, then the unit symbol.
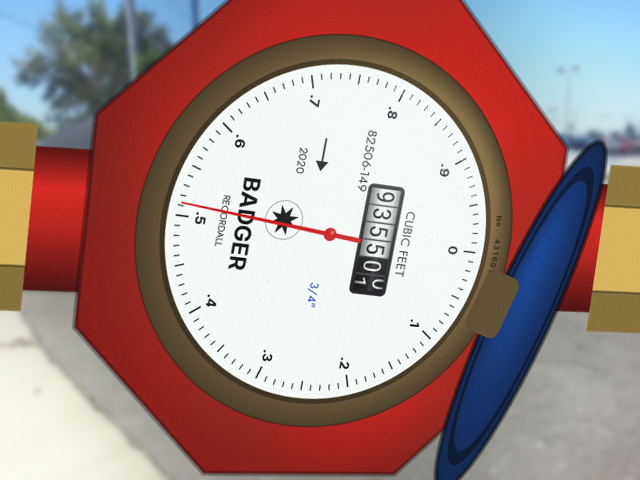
935500.51 ft³
